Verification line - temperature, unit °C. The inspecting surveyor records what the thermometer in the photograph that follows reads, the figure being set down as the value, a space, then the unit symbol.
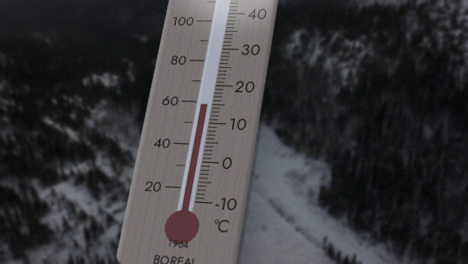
15 °C
